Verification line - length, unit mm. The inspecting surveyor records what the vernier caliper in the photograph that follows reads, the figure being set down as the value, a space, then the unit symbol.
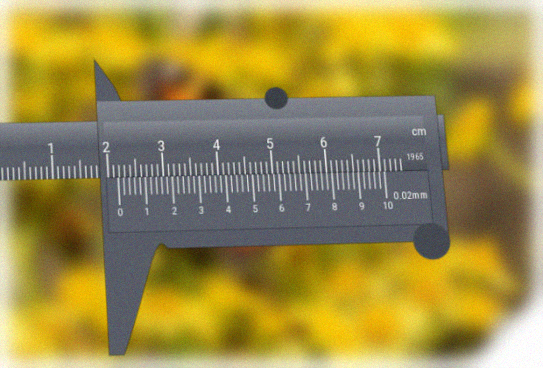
21.8 mm
